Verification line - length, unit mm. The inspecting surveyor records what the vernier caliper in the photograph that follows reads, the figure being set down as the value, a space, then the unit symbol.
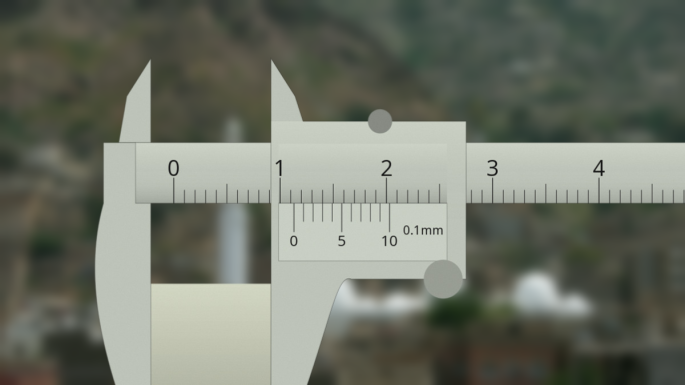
11.3 mm
